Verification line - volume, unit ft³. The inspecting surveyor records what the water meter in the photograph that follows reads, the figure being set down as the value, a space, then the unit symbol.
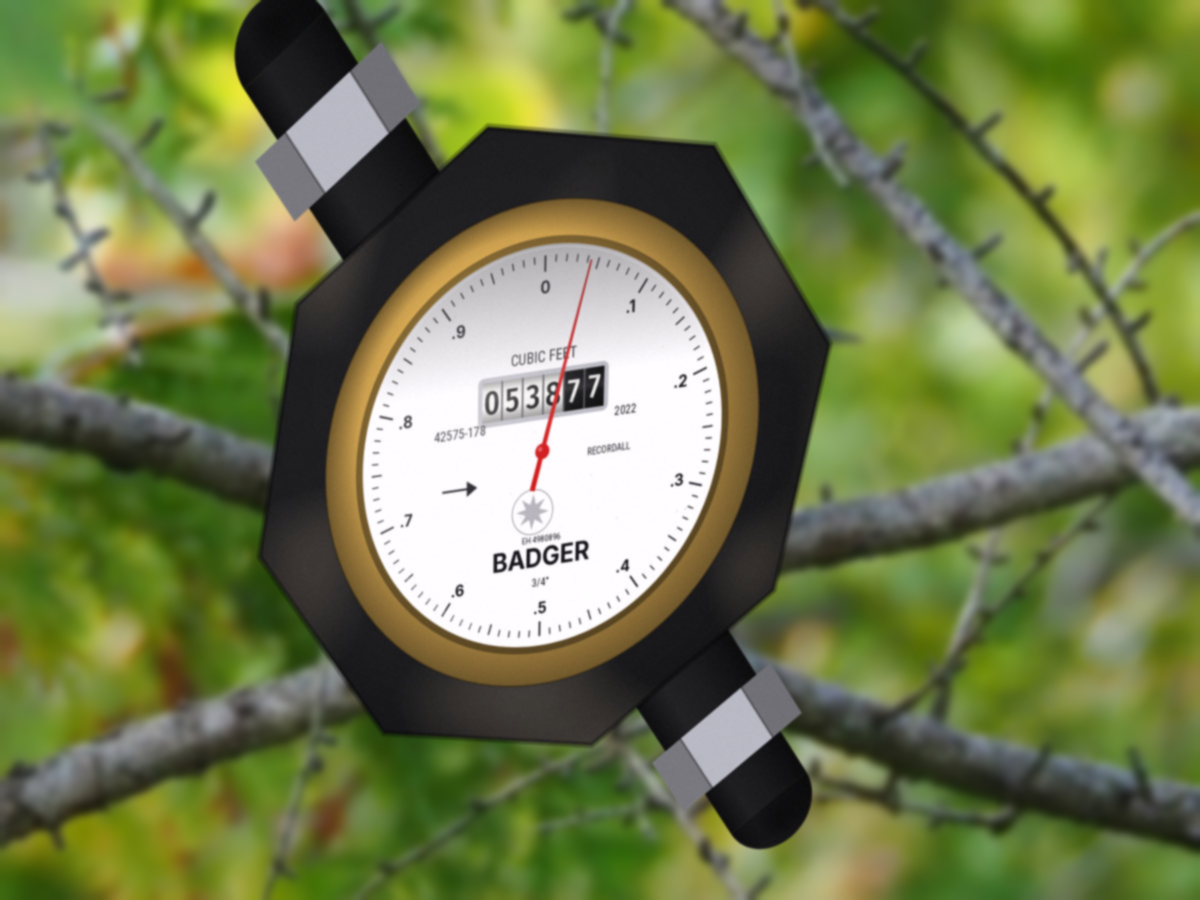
53877.04 ft³
